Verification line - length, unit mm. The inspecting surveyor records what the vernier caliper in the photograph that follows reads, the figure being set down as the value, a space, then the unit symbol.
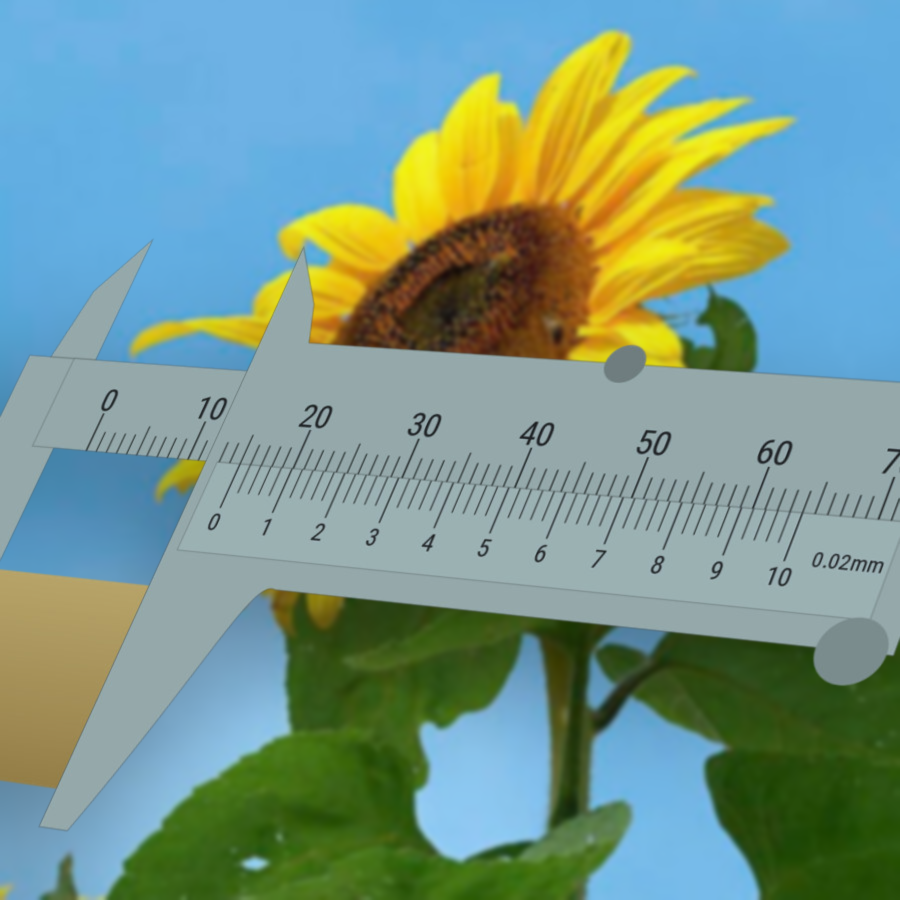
15.0 mm
